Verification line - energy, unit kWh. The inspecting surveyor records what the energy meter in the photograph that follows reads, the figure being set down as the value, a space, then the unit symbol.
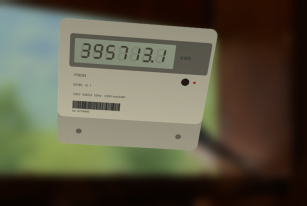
395713.1 kWh
